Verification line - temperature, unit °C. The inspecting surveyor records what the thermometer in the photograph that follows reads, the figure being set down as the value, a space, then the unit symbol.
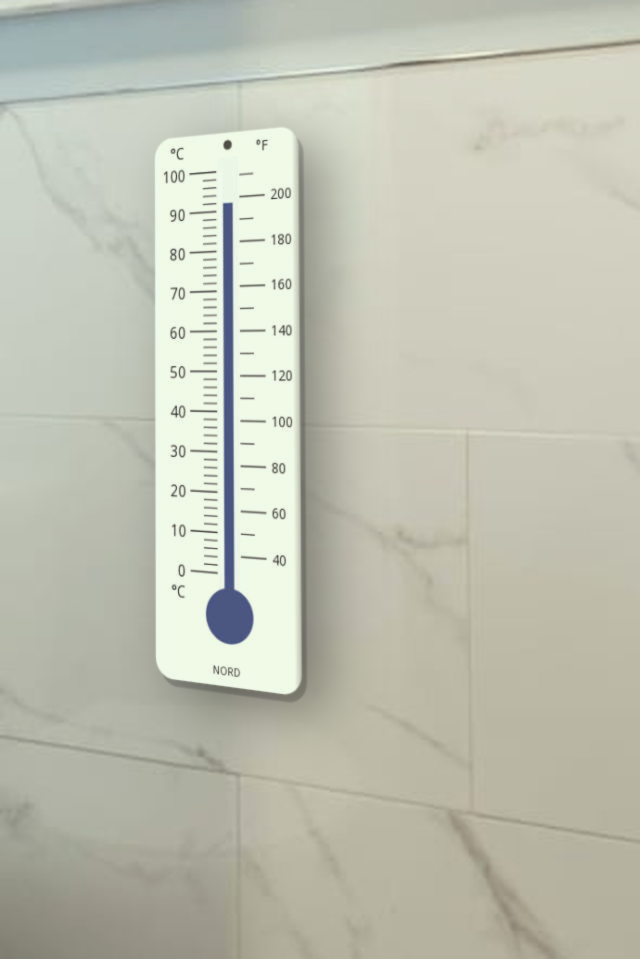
92 °C
